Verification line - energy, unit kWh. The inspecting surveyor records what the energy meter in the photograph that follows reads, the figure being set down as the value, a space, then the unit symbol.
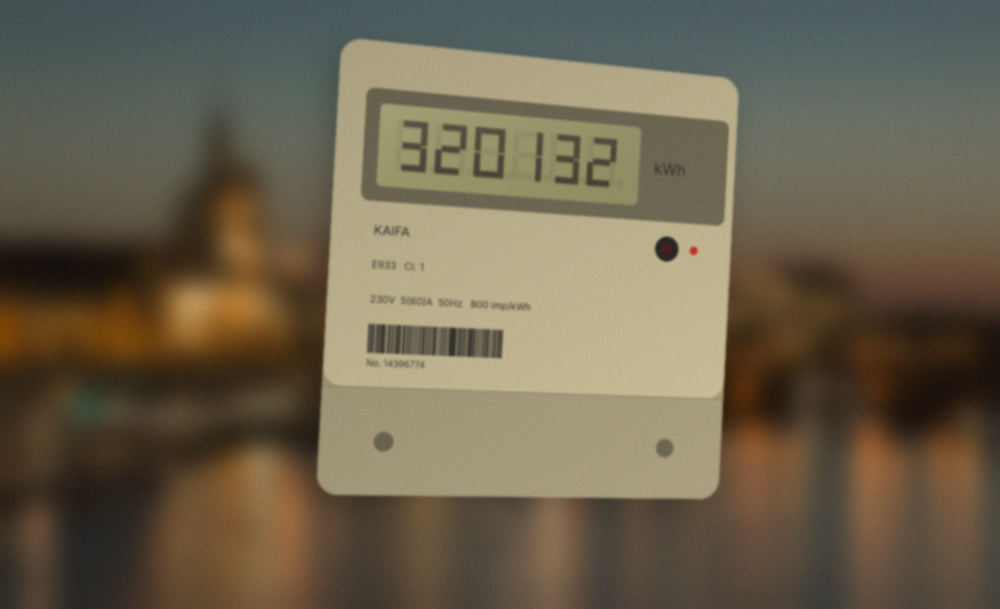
320132 kWh
